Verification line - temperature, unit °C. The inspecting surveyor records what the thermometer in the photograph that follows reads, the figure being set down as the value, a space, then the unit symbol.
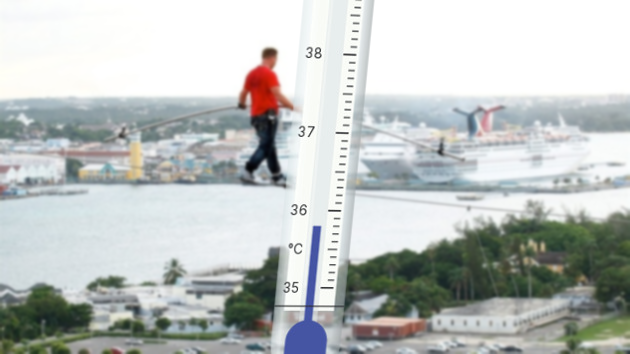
35.8 °C
